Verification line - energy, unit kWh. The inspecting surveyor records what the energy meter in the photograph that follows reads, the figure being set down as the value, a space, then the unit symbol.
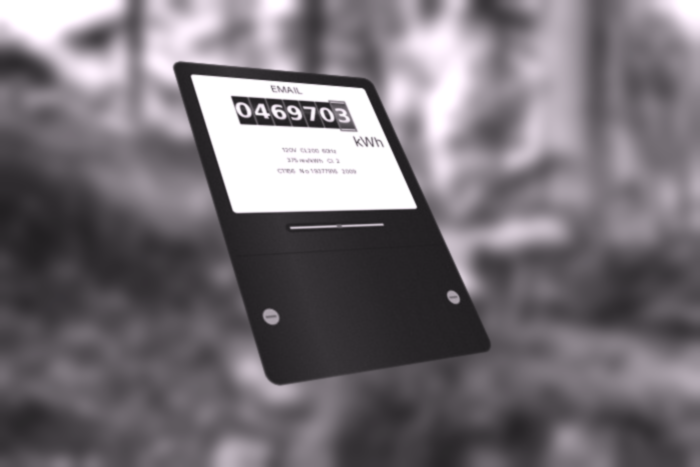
46970.3 kWh
